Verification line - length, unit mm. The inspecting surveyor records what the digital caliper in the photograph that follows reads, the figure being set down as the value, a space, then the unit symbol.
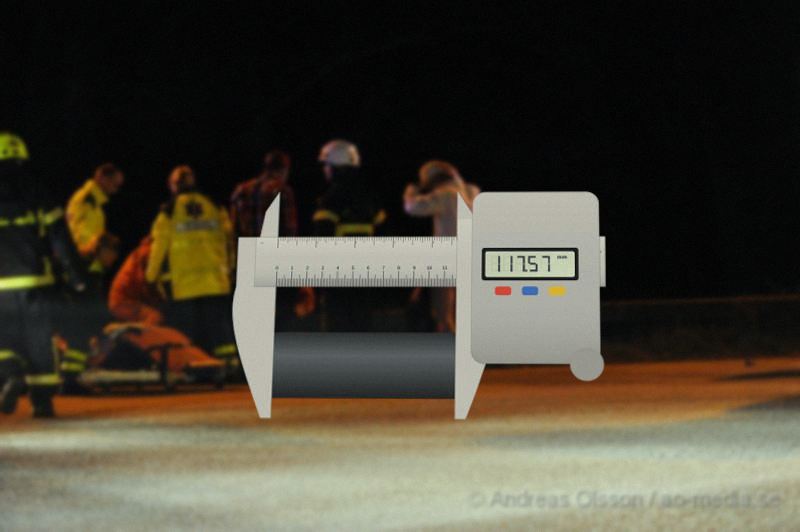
117.57 mm
